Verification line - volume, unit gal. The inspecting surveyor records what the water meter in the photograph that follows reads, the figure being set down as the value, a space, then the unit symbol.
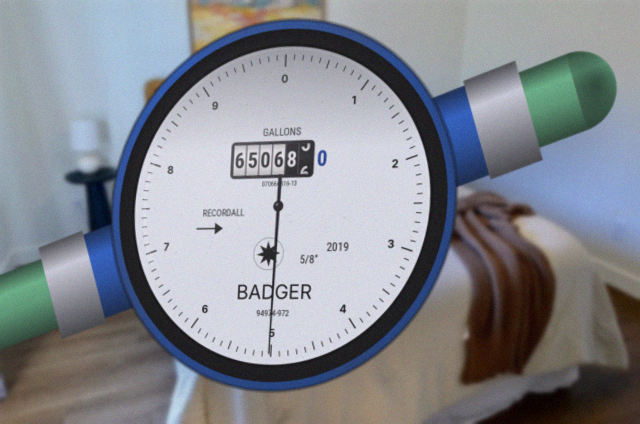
6506855.0 gal
